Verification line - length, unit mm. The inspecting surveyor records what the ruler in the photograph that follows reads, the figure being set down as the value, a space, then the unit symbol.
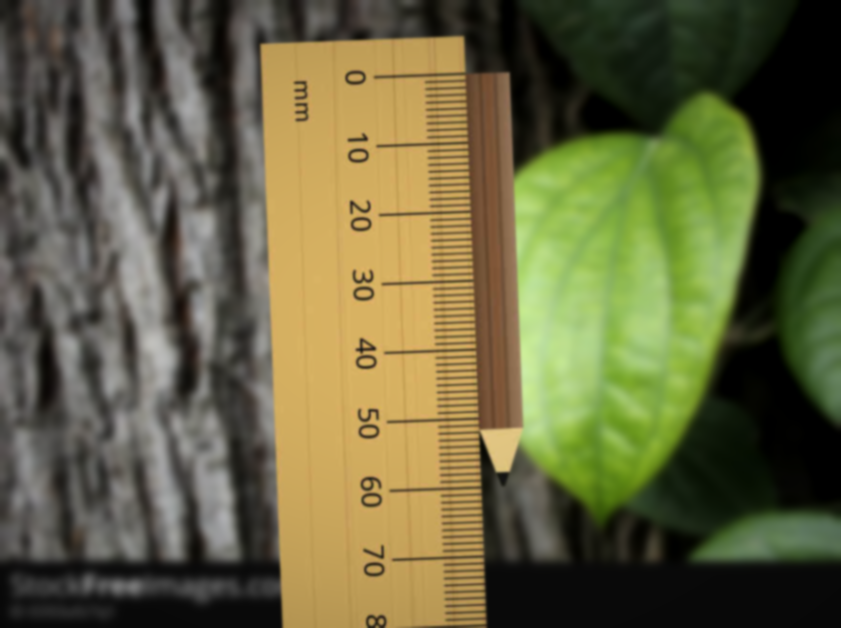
60 mm
